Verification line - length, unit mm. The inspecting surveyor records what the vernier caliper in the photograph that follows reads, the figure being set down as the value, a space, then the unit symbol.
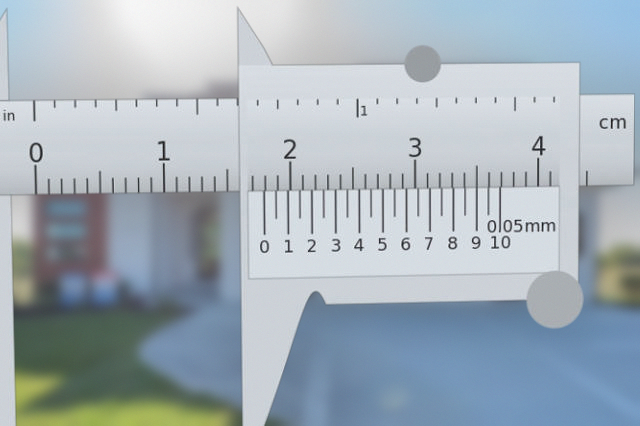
17.9 mm
